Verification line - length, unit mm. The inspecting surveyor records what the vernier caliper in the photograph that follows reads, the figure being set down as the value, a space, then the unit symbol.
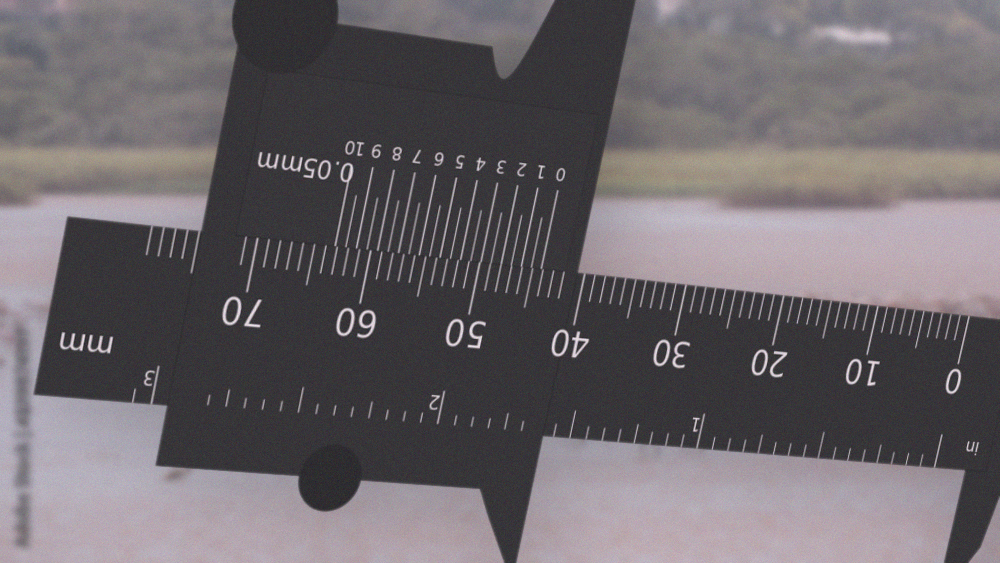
44.2 mm
